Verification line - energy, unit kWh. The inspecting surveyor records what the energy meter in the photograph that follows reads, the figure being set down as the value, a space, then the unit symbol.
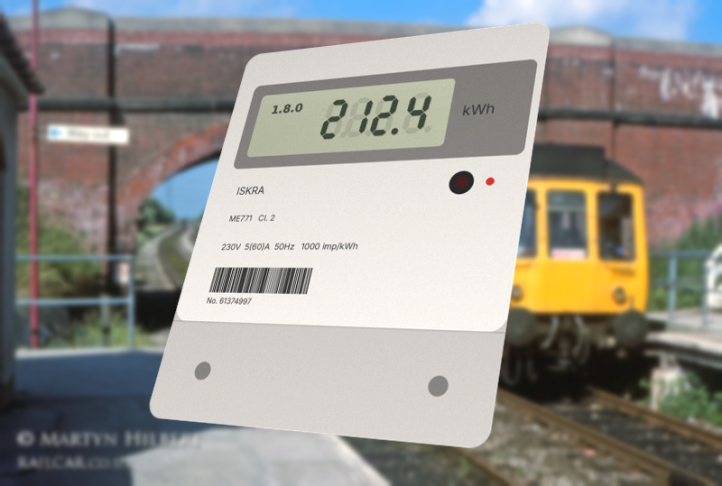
212.4 kWh
